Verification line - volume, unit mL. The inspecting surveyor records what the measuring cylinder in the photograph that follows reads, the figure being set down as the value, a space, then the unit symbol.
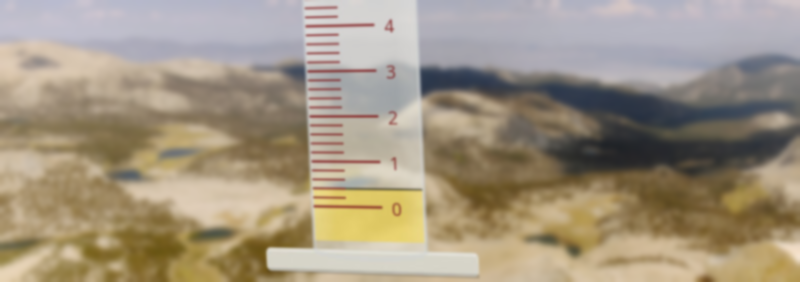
0.4 mL
